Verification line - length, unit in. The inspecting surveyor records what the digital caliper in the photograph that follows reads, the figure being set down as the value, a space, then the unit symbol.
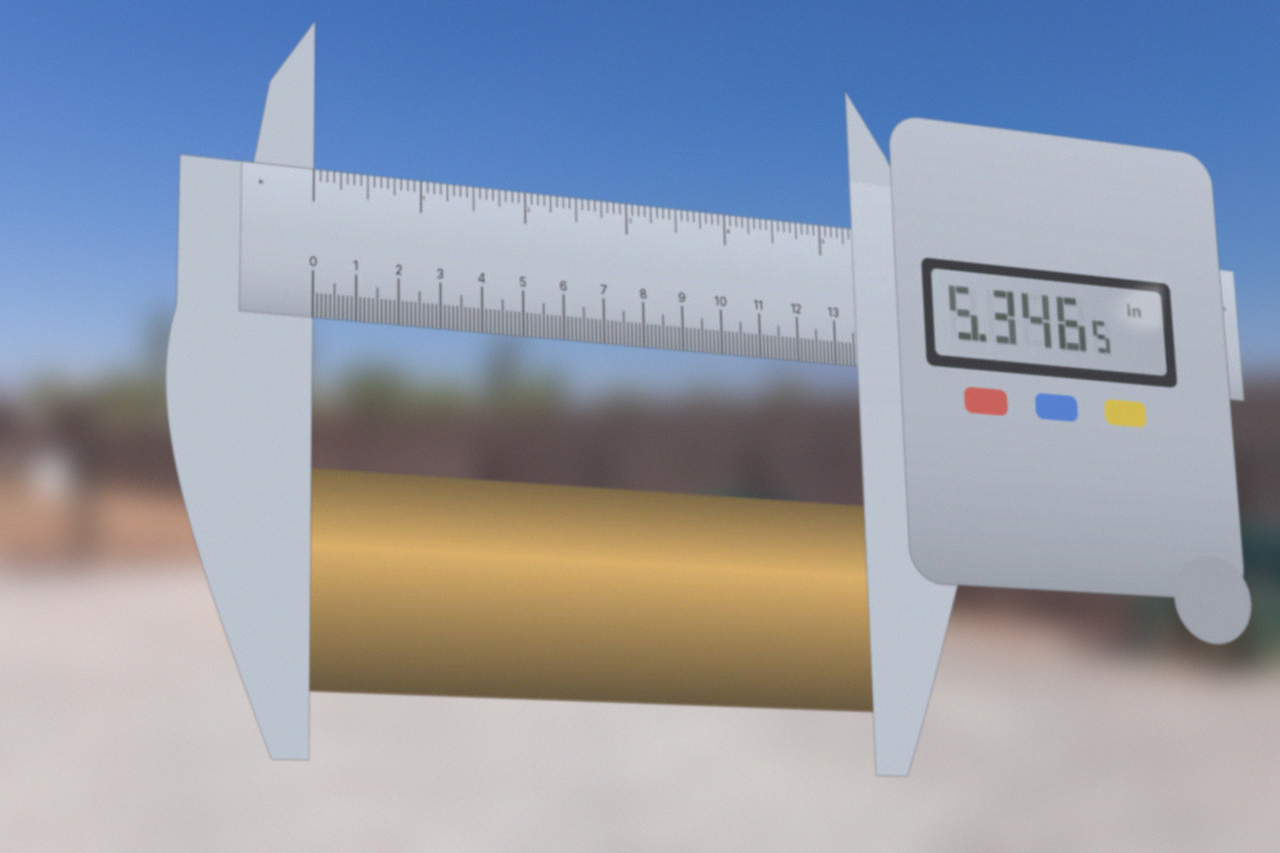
5.3465 in
